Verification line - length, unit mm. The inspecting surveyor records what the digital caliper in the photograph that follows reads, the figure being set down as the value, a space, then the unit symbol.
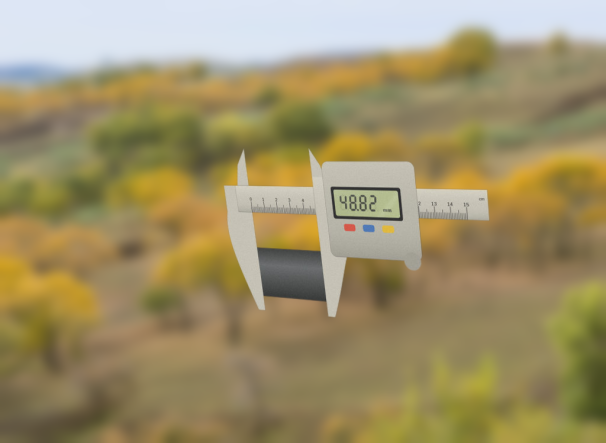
48.82 mm
